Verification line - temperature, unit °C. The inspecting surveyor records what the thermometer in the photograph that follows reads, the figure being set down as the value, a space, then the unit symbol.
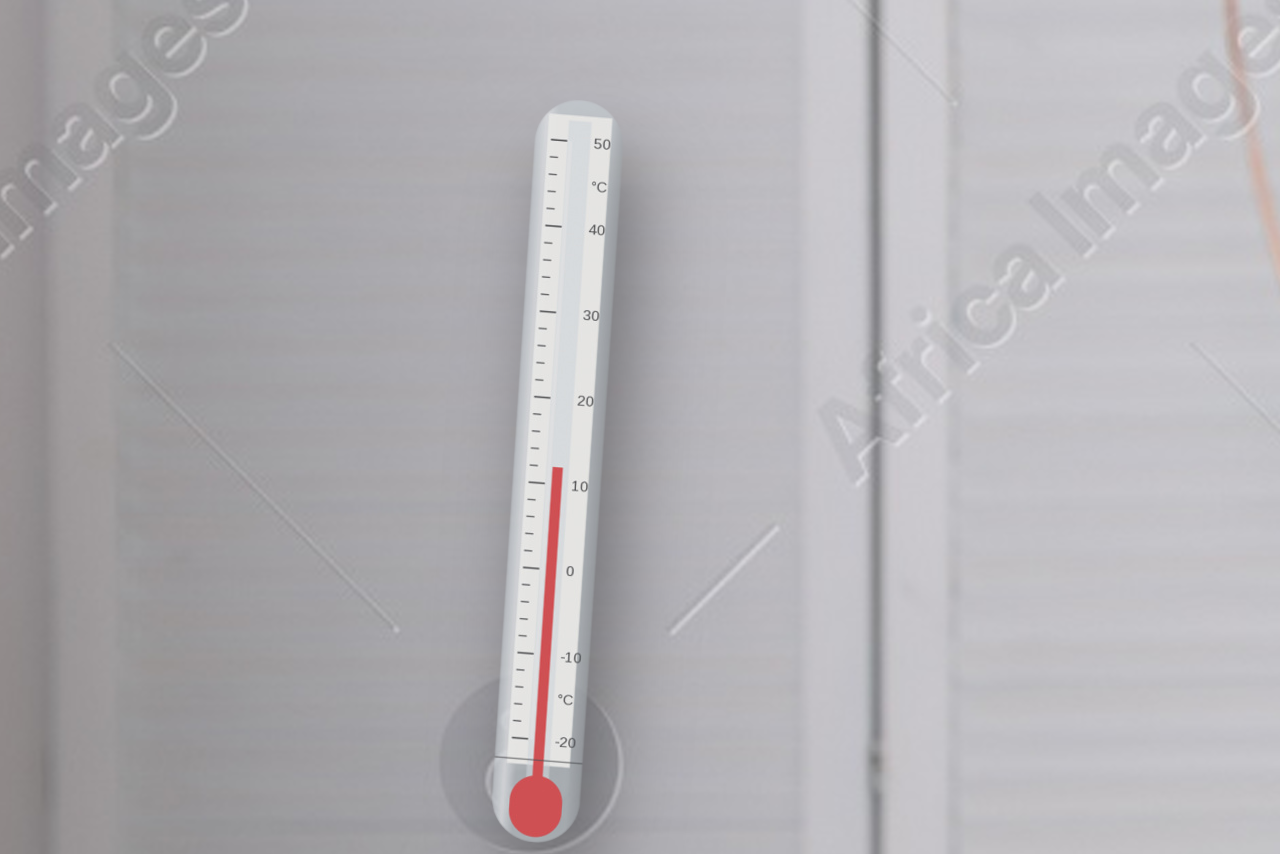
12 °C
